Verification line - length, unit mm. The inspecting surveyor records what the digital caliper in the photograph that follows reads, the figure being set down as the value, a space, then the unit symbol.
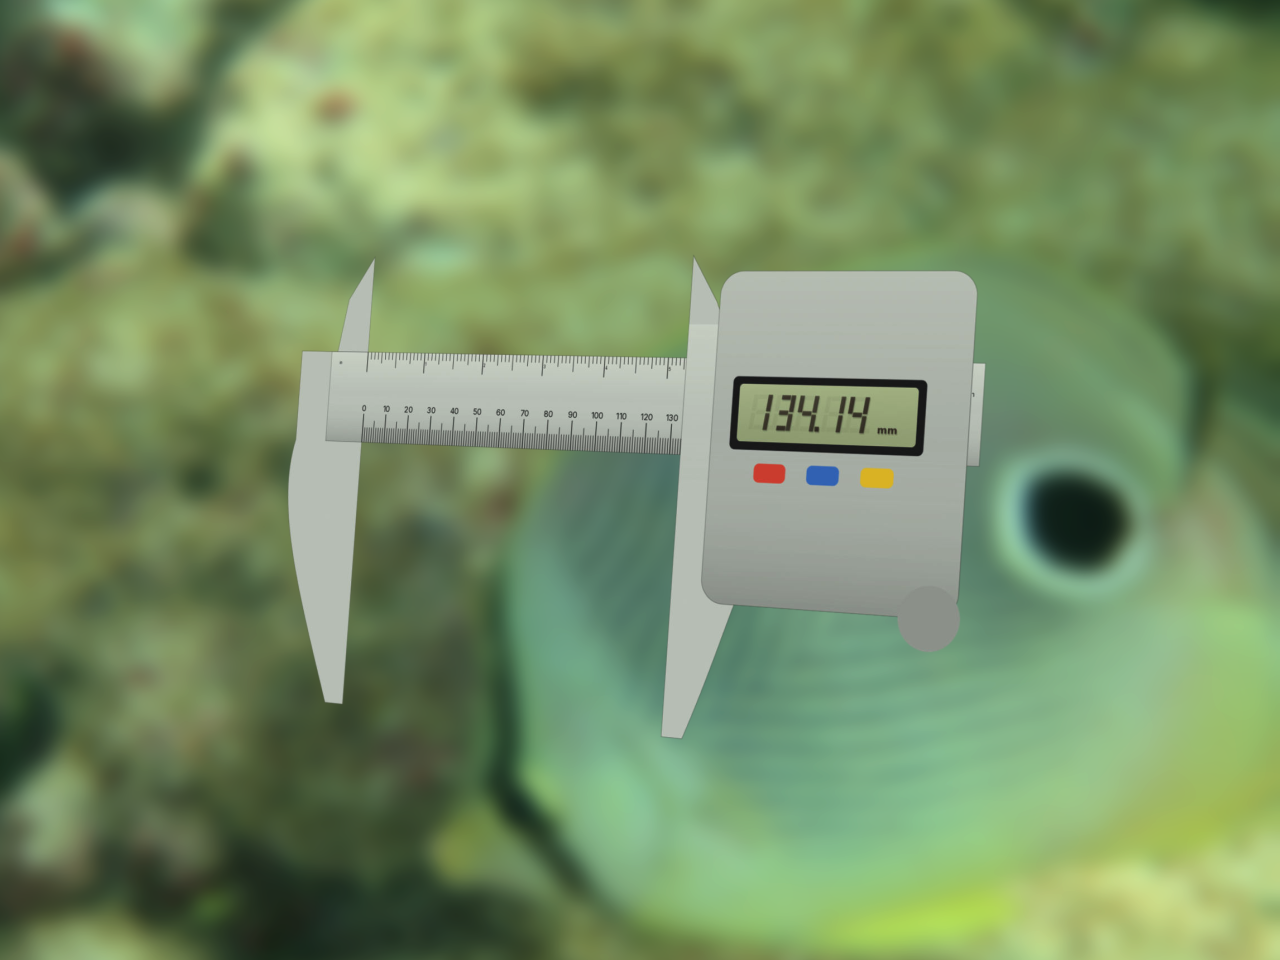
134.14 mm
